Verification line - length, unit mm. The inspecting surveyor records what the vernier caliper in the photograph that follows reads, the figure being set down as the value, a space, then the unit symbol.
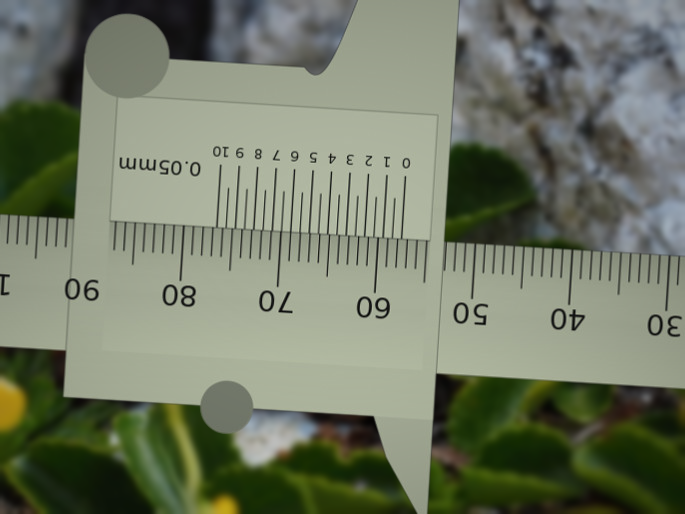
57.6 mm
